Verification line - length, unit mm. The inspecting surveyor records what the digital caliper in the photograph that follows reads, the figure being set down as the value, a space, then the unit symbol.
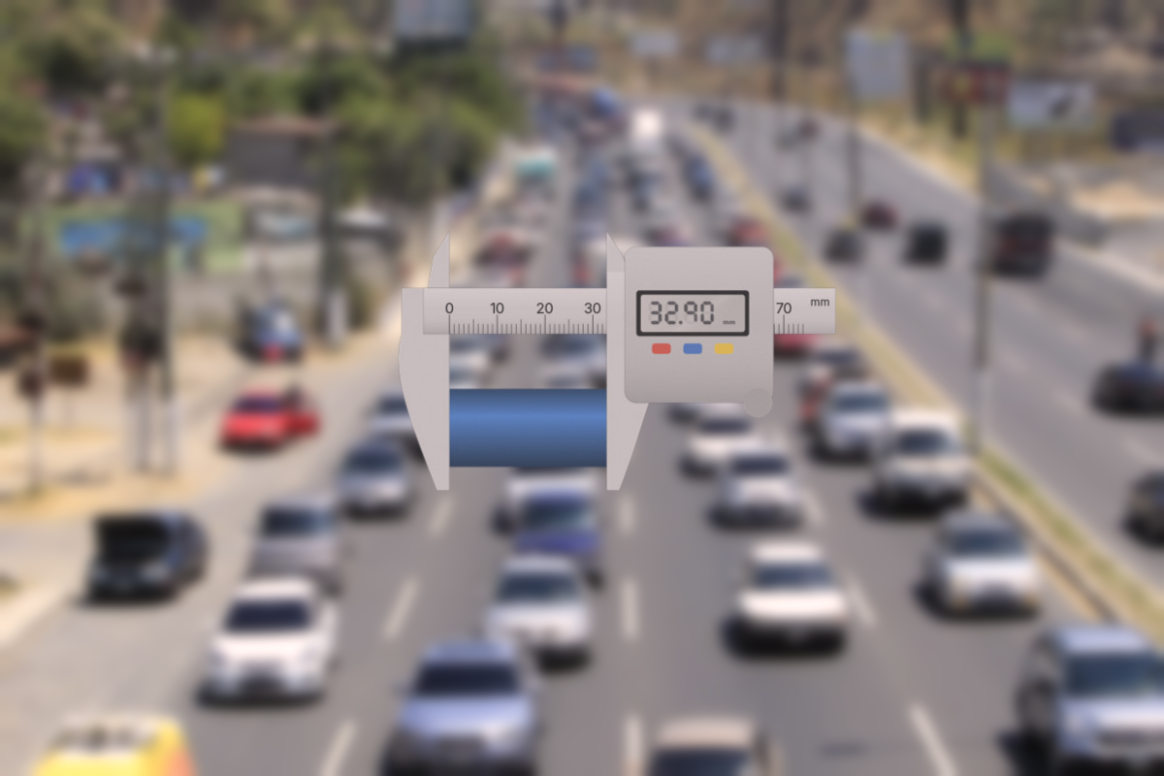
32.90 mm
